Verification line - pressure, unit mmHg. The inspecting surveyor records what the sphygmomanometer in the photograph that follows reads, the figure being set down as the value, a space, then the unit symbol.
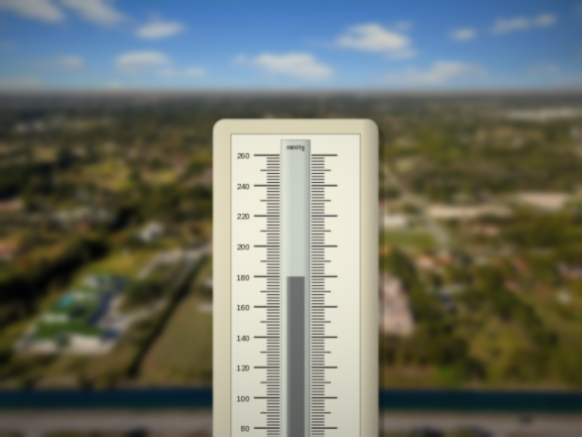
180 mmHg
